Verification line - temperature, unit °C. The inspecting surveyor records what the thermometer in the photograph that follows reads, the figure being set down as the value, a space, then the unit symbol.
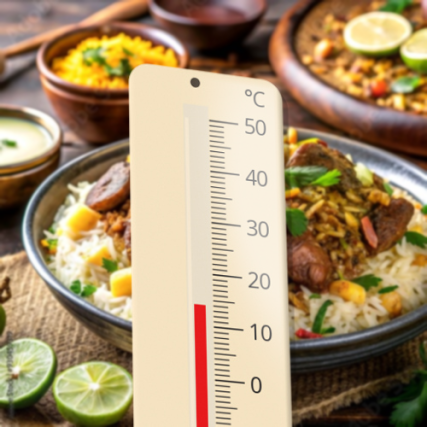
14 °C
